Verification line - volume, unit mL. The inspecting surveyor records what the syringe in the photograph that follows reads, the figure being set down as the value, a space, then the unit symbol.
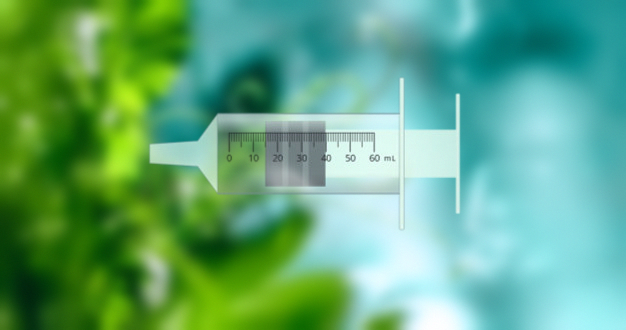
15 mL
